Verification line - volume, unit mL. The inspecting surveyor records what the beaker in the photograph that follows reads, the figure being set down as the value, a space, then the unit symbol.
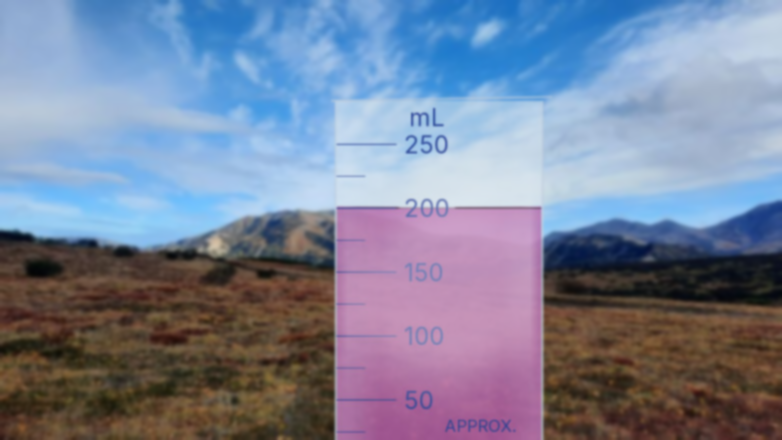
200 mL
